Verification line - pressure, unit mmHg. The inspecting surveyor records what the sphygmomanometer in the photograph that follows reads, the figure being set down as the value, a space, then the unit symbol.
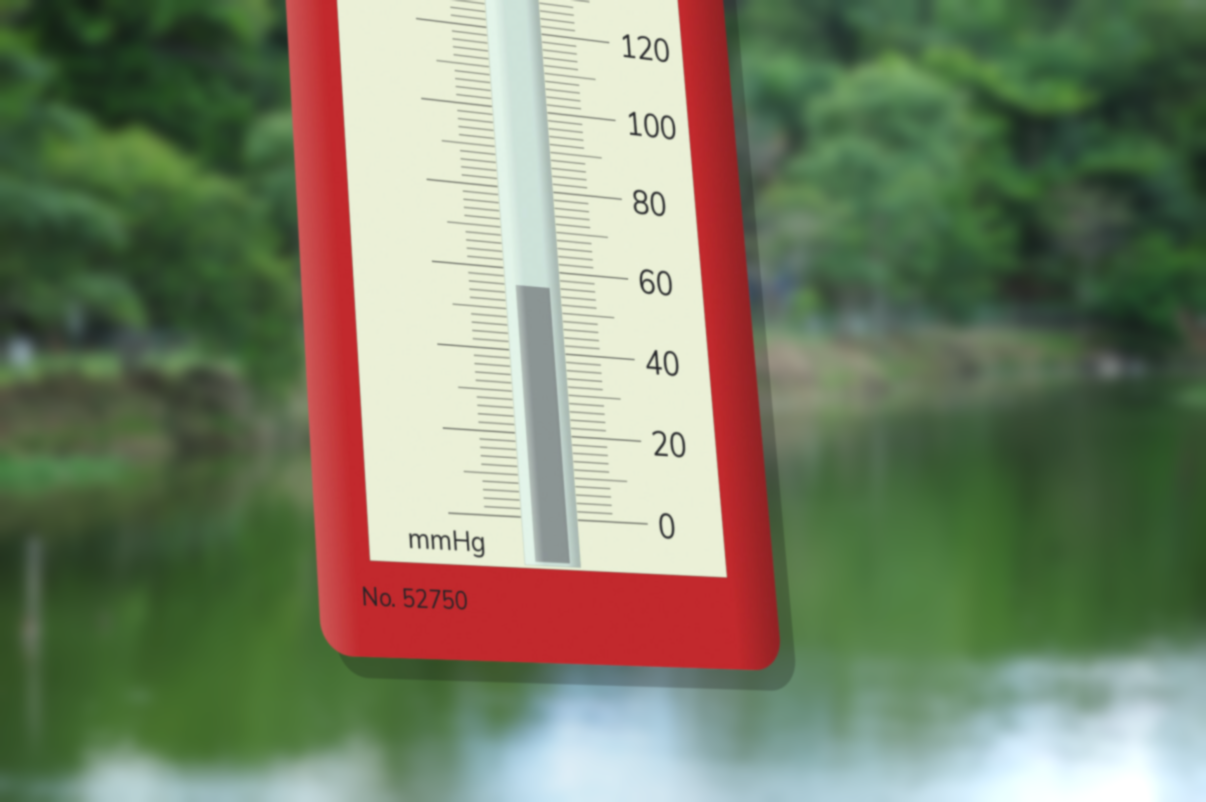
56 mmHg
